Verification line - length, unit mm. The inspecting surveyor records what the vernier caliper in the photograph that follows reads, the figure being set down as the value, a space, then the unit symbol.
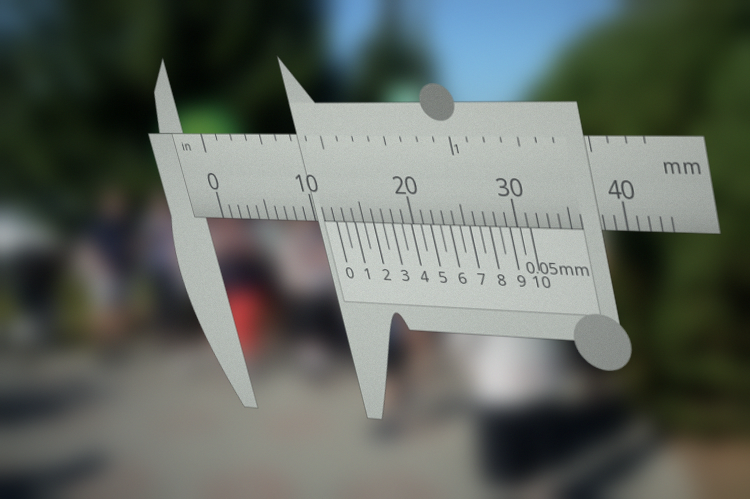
12.2 mm
